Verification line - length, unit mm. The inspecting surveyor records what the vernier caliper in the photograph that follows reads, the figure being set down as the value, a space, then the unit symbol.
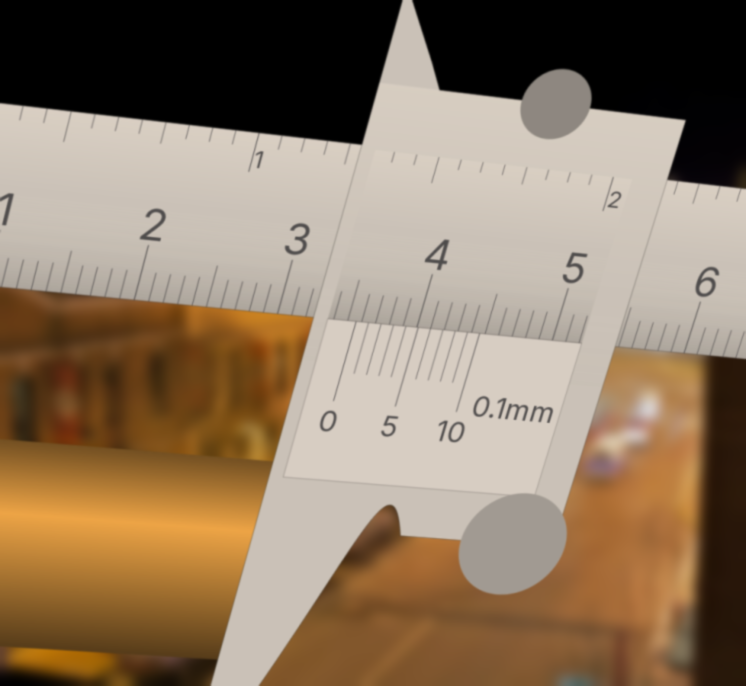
35.6 mm
